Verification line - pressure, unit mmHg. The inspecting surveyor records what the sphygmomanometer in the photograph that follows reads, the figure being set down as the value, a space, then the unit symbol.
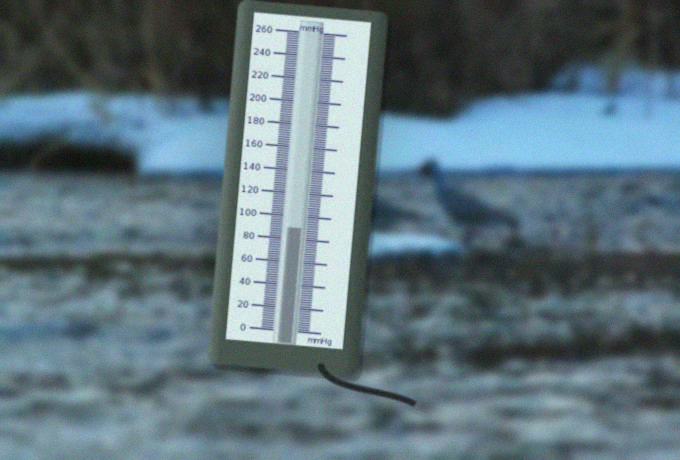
90 mmHg
